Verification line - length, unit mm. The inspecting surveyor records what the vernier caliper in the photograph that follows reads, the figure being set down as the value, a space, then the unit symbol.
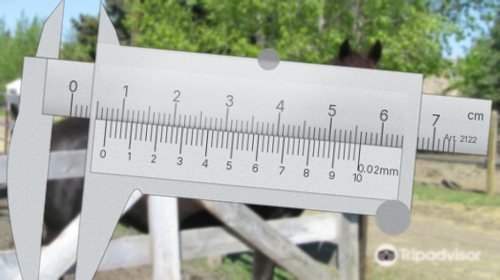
7.0 mm
